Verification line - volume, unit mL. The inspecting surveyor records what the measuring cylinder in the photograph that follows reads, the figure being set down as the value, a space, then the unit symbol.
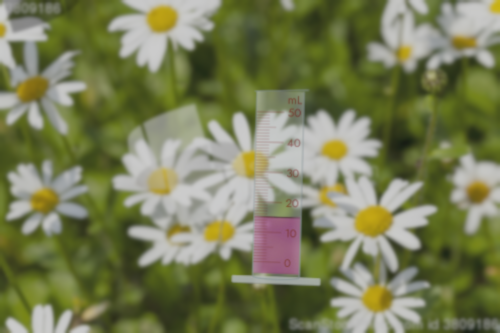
15 mL
